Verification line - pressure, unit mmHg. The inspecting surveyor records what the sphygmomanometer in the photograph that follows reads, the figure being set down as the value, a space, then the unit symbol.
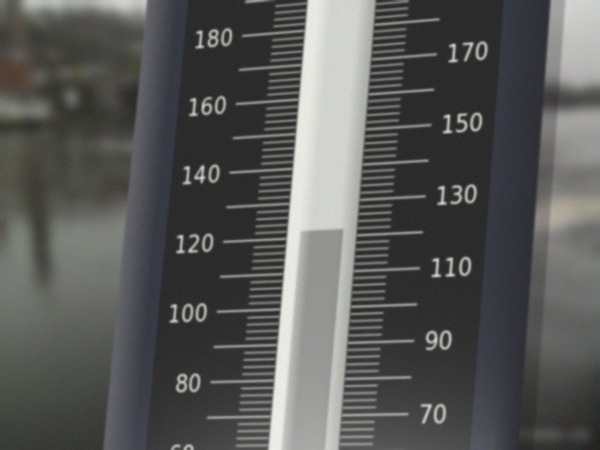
122 mmHg
